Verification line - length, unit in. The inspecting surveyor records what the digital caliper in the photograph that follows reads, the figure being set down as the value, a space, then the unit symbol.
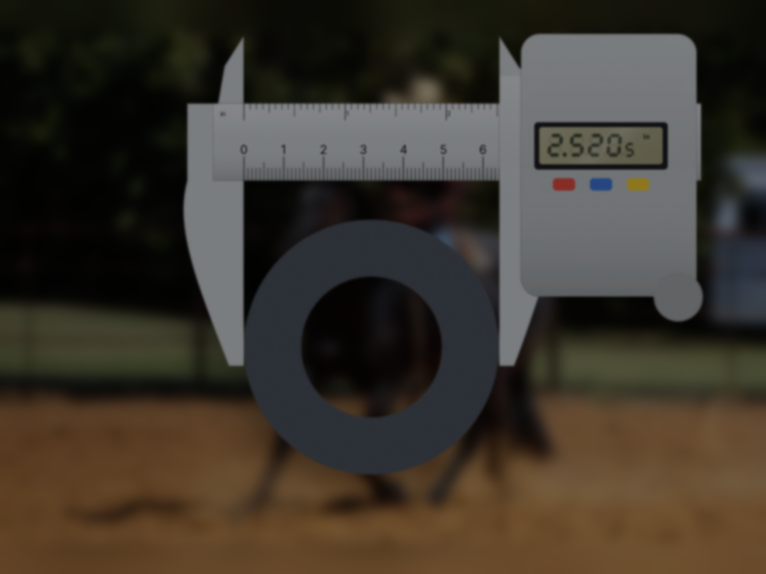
2.5205 in
